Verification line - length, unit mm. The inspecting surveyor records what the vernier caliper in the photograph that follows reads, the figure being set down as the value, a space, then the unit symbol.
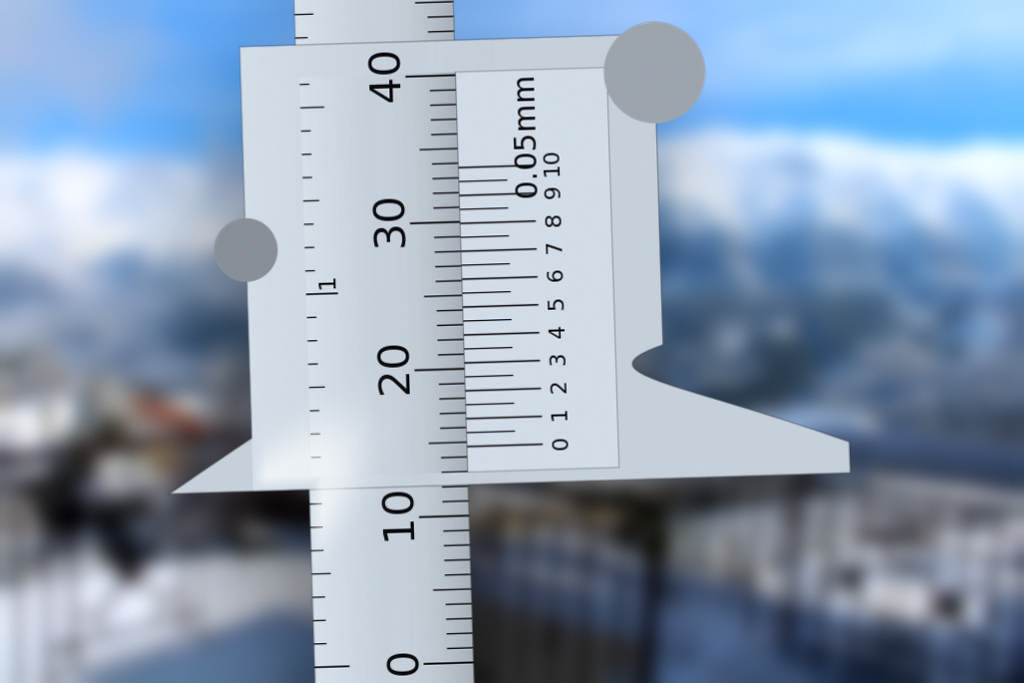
14.7 mm
